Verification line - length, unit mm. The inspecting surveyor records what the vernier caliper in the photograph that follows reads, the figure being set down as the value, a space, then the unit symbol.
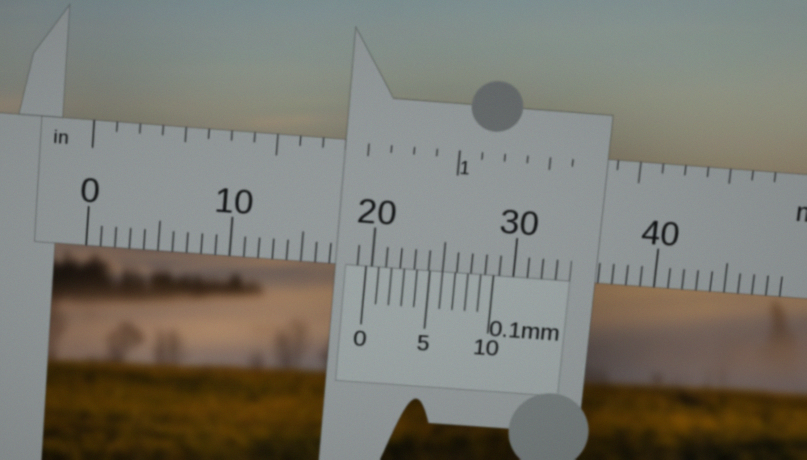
19.6 mm
